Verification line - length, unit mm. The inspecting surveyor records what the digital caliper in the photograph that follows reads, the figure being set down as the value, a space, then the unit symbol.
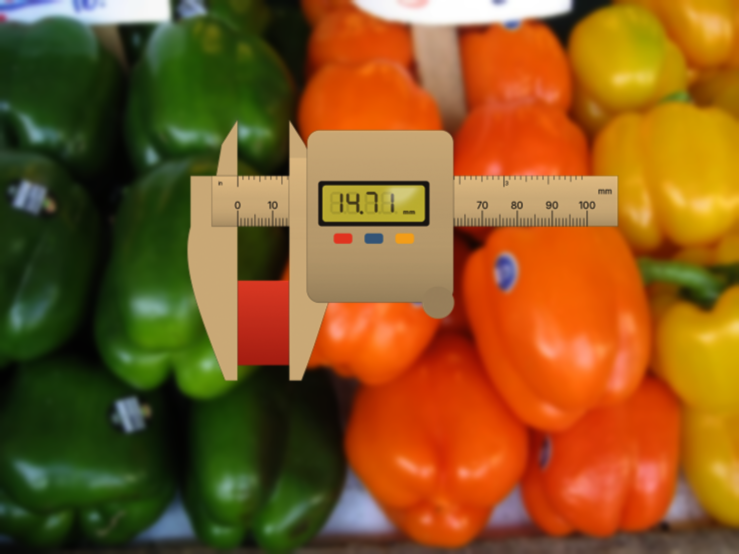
14.71 mm
